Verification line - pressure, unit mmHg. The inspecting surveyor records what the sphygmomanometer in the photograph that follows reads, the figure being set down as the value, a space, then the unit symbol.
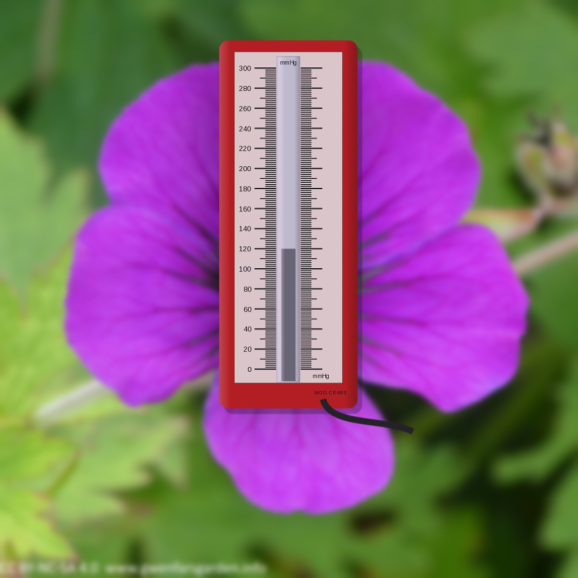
120 mmHg
